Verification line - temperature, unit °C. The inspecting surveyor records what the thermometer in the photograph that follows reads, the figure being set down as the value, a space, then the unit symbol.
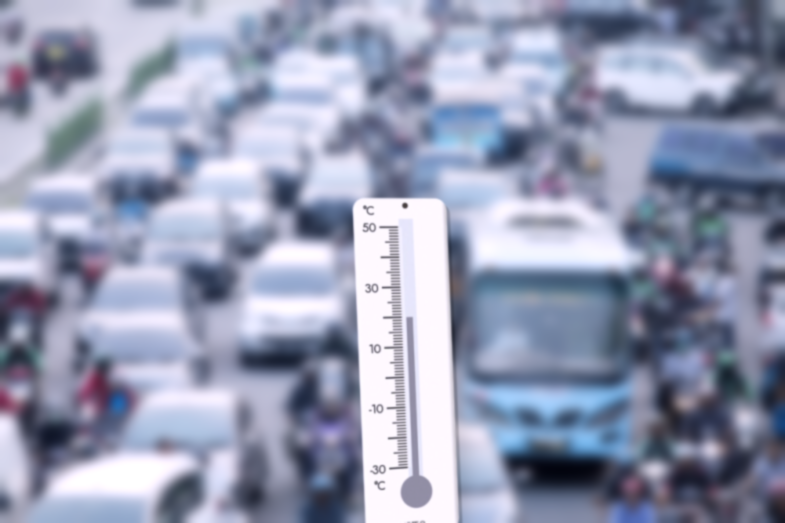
20 °C
